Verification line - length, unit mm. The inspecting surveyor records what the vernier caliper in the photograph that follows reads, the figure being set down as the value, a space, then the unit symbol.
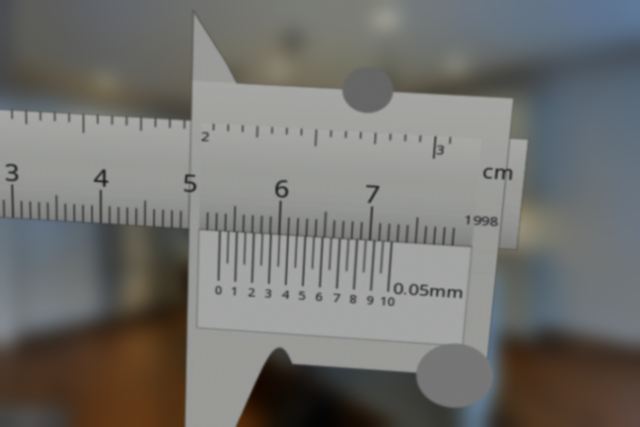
53.4 mm
